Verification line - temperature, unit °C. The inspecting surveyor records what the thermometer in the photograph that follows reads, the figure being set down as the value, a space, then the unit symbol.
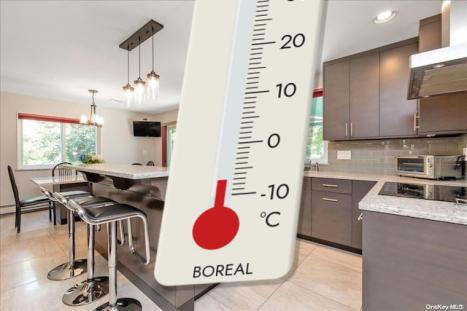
-7 °C
